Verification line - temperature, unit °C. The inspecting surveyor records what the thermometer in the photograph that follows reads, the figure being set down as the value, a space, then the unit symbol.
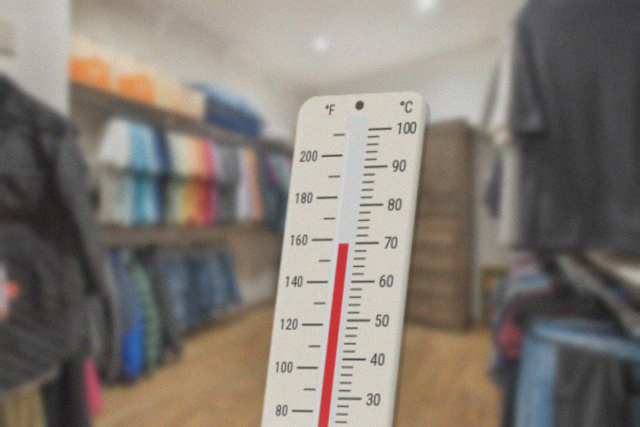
70 °C
